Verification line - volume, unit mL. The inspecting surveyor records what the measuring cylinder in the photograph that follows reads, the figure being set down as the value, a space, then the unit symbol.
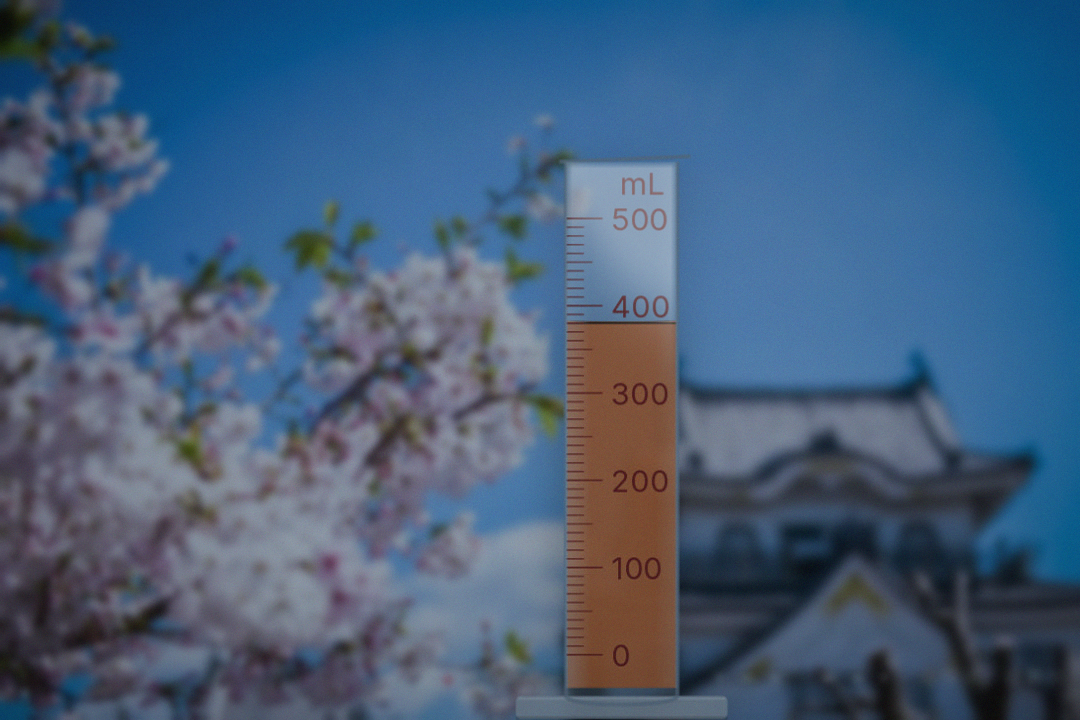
380 mL
